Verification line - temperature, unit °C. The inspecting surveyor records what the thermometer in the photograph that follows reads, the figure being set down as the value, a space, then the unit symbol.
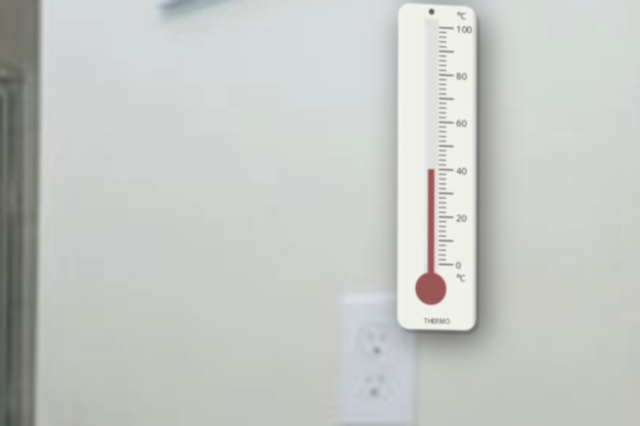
40 °C
